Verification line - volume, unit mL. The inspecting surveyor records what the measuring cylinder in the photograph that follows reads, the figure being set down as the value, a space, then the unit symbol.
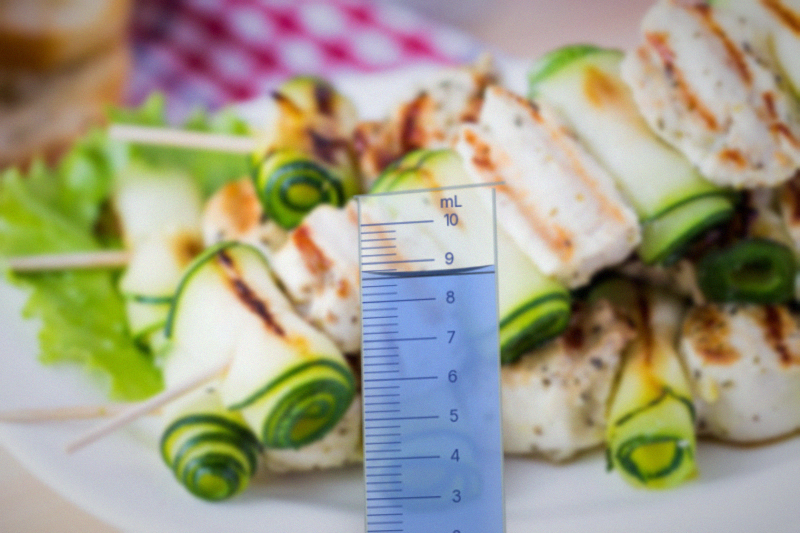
8.6 mL
